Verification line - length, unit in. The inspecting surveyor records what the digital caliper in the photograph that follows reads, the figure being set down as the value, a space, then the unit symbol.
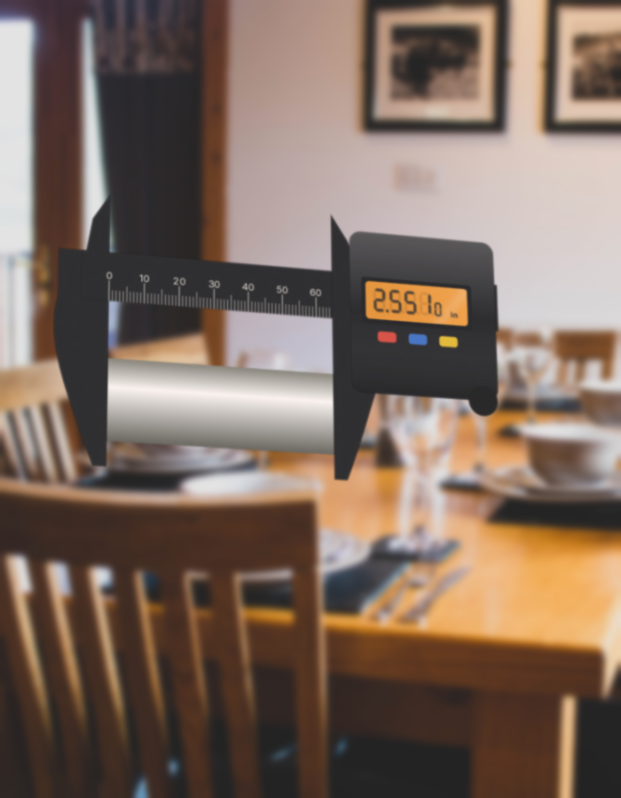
2.5510 in
